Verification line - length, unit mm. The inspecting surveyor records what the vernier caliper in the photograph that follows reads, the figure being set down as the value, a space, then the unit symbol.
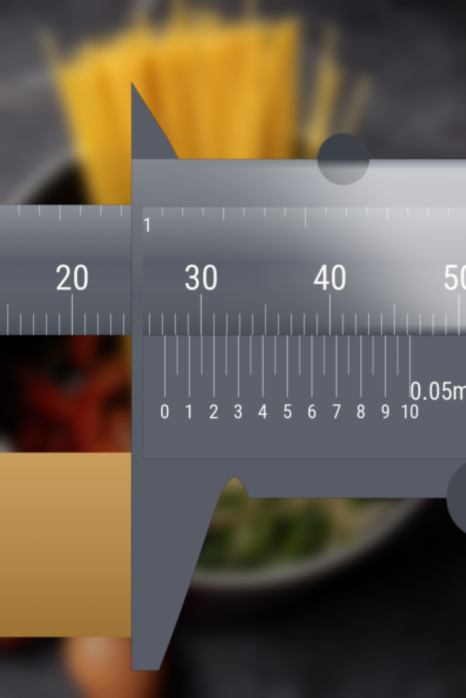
27.2 mm
